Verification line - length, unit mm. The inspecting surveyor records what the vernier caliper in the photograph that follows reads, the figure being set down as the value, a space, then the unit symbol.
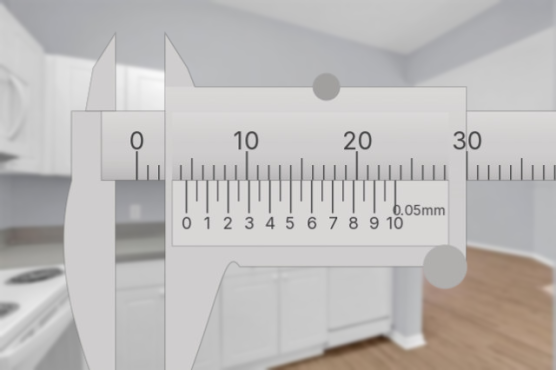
4.5 mm
